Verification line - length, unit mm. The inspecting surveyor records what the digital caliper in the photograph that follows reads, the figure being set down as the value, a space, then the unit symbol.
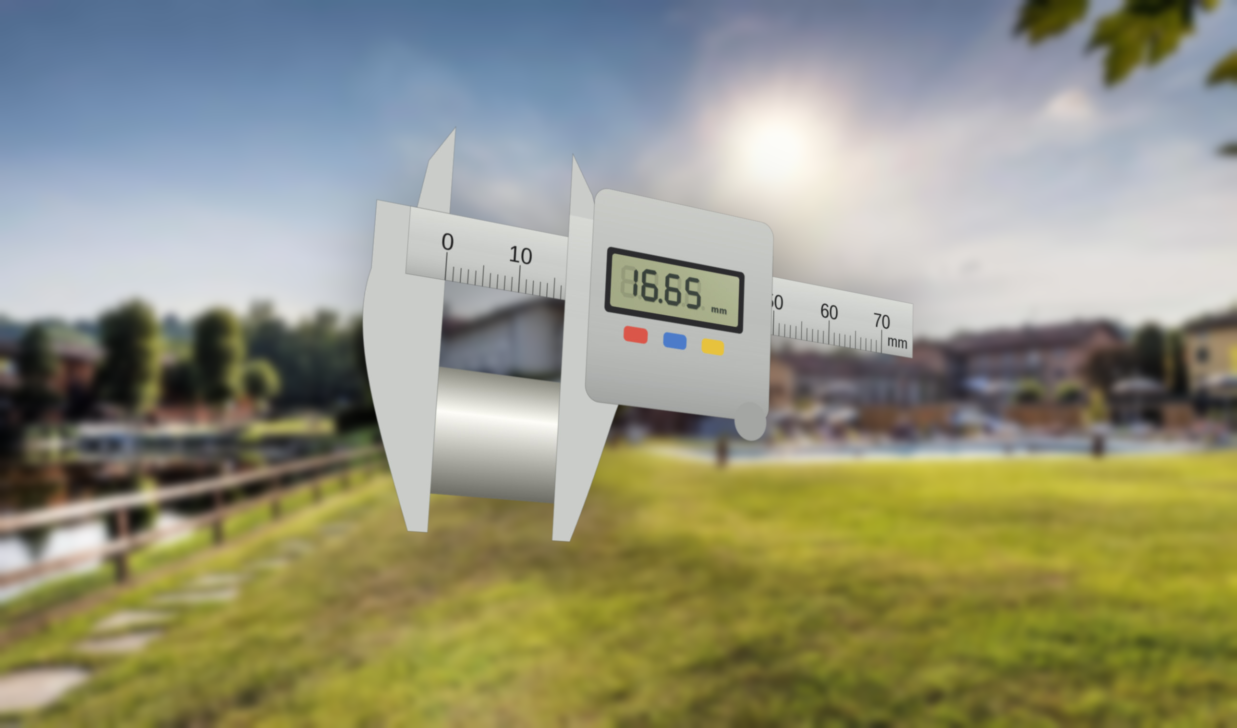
16.65 mm
